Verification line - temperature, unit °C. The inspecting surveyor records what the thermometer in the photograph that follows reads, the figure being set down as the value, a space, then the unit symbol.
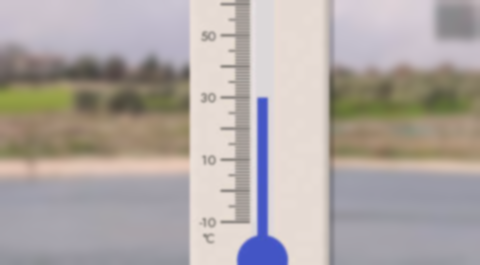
30 °C
